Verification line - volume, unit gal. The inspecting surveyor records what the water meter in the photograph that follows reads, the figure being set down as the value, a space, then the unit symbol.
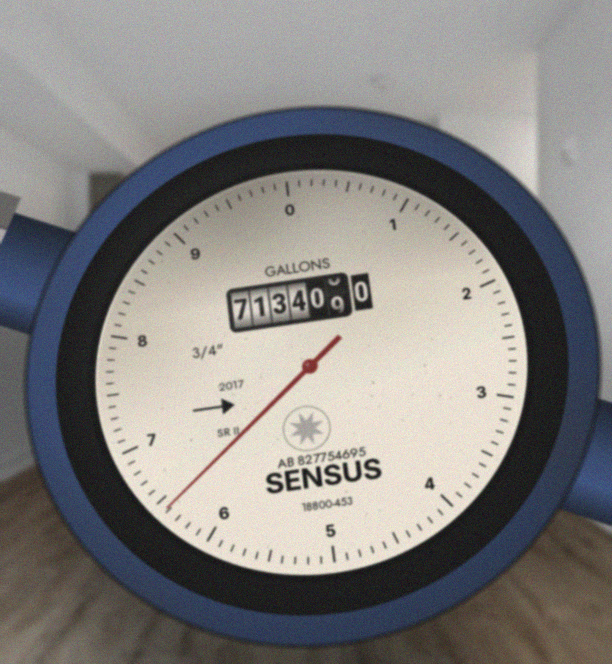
7134086.4 gal
